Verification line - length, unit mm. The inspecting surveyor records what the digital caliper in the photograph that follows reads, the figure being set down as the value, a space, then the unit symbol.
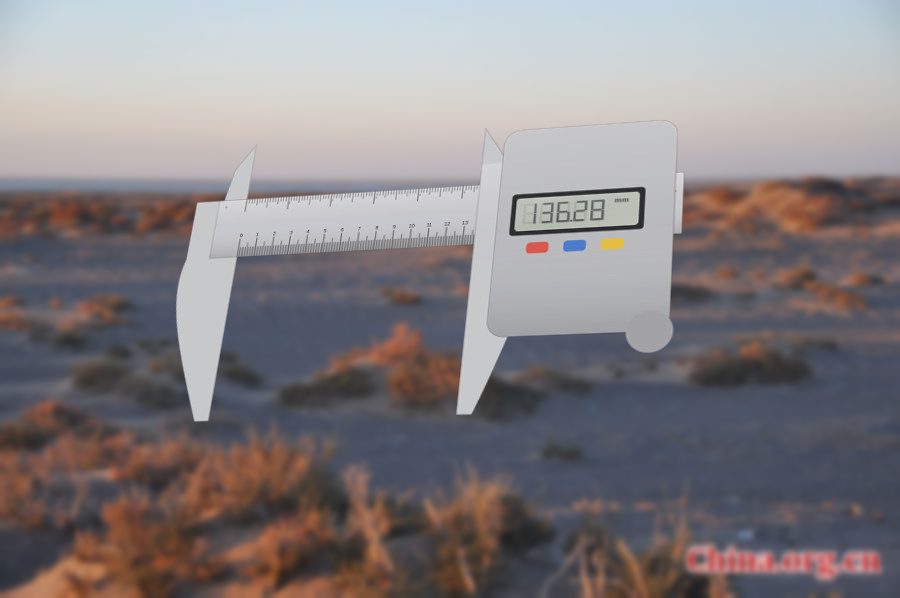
136.28 mm
